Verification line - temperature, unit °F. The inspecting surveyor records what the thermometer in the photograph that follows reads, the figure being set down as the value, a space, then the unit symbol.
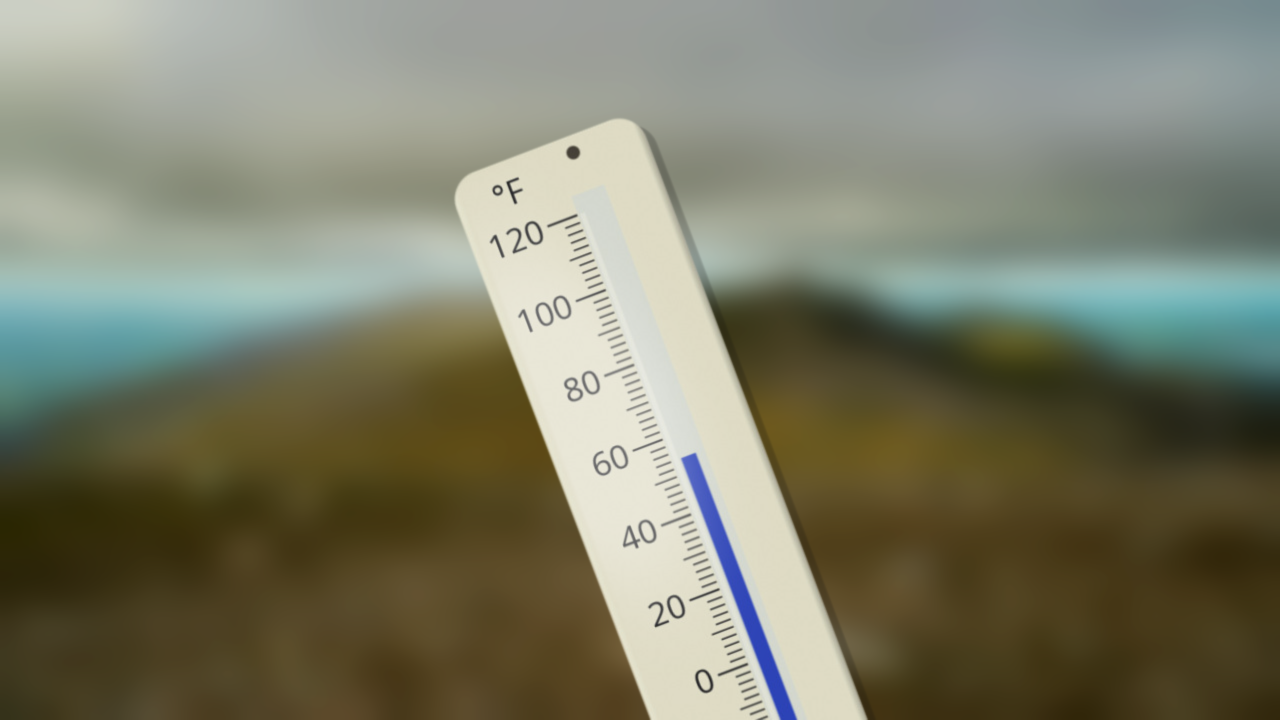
54 °F
